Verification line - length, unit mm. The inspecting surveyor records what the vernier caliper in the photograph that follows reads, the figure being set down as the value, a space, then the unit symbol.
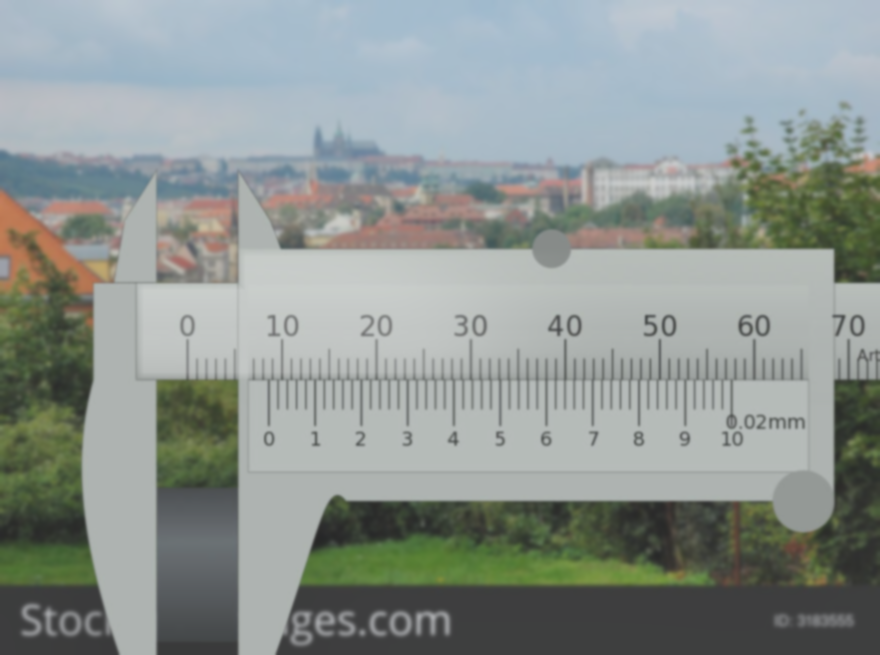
8.6 mm
